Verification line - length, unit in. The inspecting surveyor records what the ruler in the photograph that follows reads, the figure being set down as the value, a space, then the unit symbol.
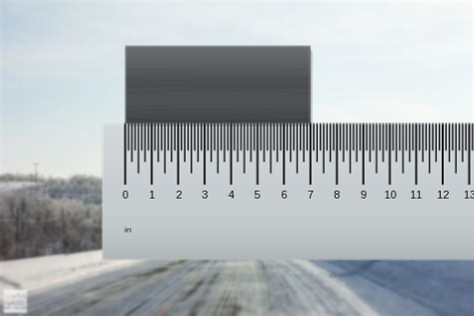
7 in
